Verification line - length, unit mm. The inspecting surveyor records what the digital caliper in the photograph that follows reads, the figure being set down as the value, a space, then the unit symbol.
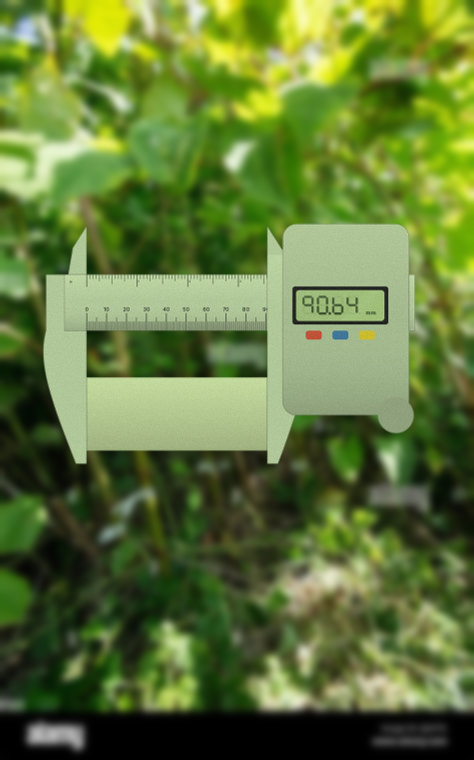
90.64 mm
